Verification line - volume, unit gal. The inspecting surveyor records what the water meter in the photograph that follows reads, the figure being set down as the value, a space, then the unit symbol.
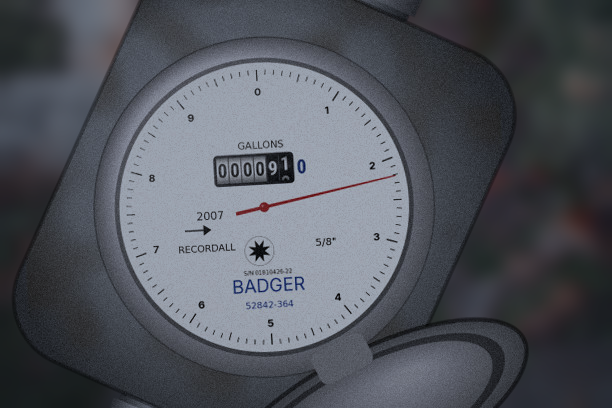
912.2 gal
